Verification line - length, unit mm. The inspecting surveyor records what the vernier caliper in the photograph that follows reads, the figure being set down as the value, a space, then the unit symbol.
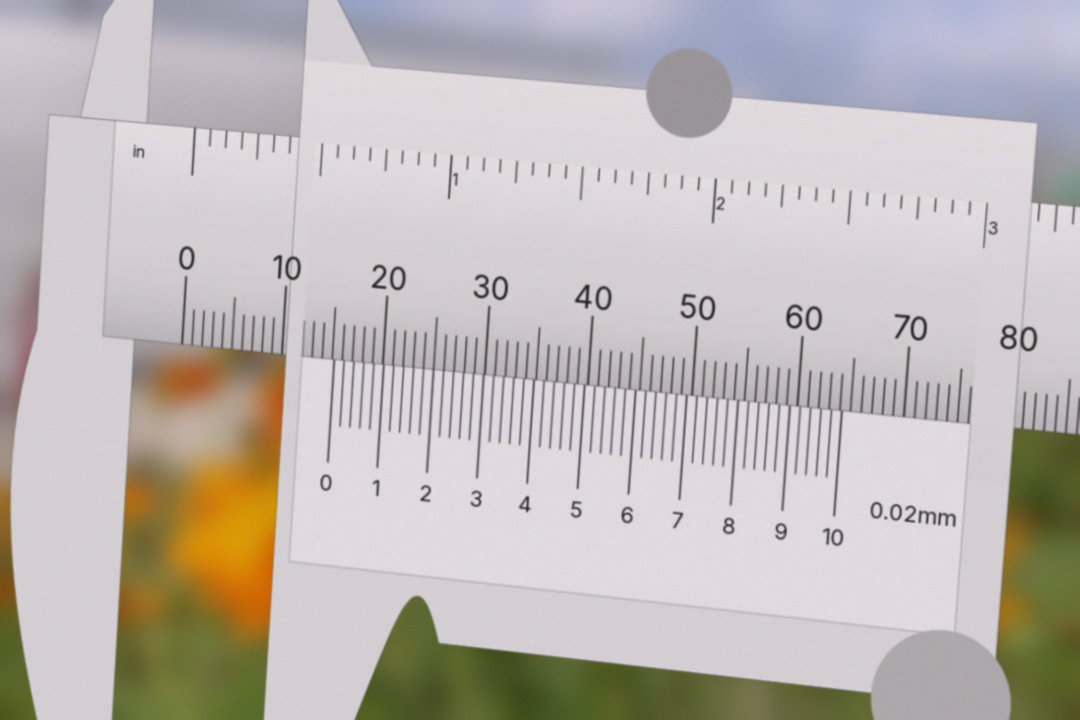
15.2 mm
